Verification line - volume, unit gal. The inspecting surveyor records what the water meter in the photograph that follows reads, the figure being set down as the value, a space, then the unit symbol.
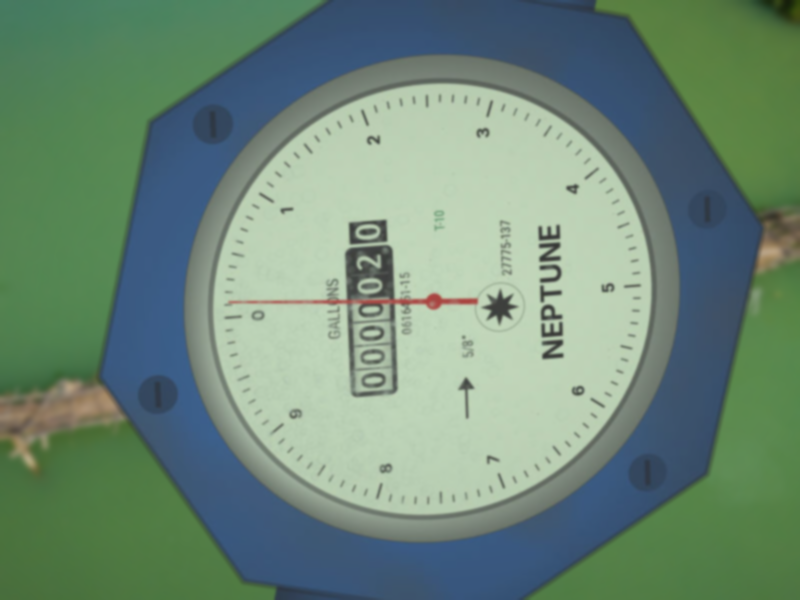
20.1 gal
